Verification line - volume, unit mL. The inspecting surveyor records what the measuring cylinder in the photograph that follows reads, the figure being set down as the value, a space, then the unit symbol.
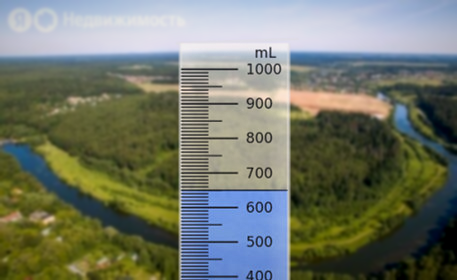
650 mL
